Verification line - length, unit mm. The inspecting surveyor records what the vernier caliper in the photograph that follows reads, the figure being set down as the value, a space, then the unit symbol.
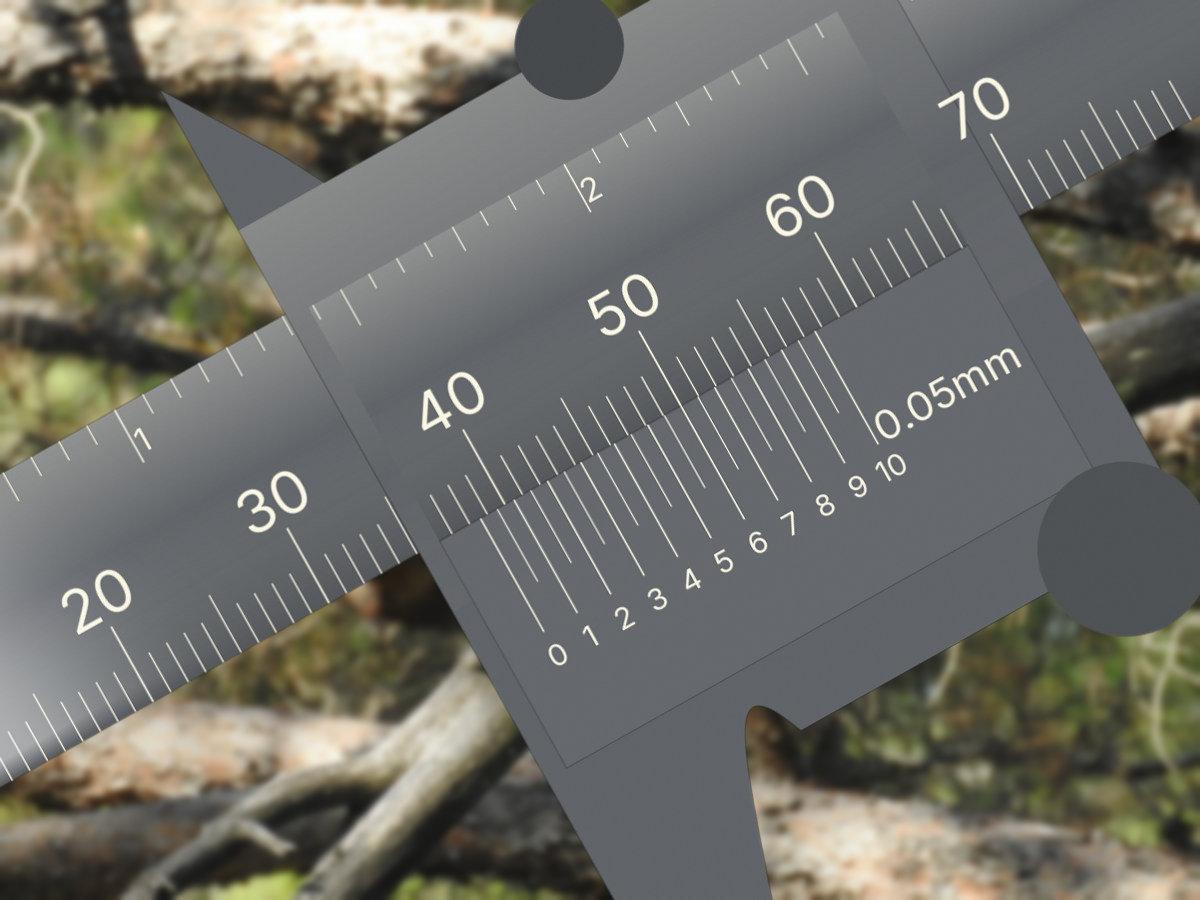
38.6 mm
